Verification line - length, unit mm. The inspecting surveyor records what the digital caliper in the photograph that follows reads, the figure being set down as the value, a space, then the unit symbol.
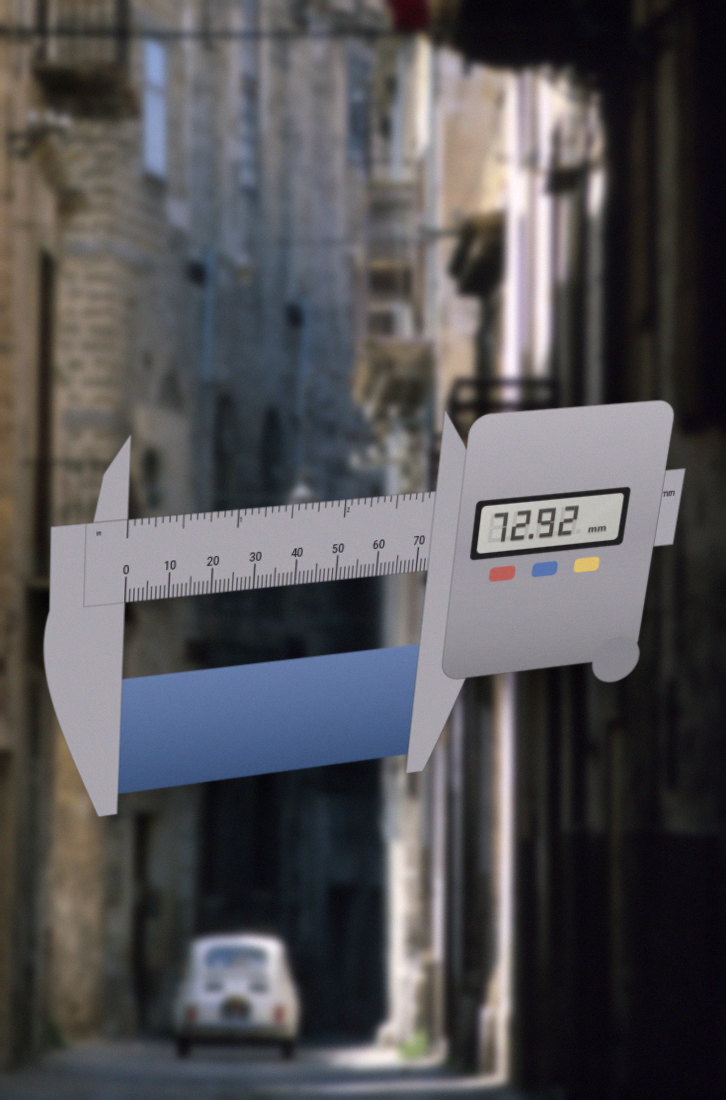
72.92 mm
